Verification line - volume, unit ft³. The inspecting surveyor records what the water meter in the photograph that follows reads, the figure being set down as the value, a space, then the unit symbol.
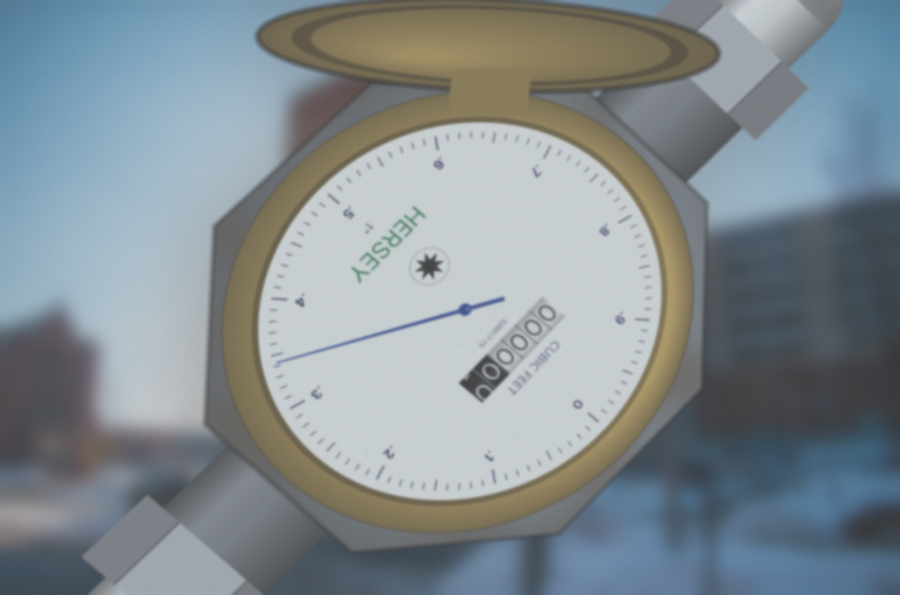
0.34 ft³
